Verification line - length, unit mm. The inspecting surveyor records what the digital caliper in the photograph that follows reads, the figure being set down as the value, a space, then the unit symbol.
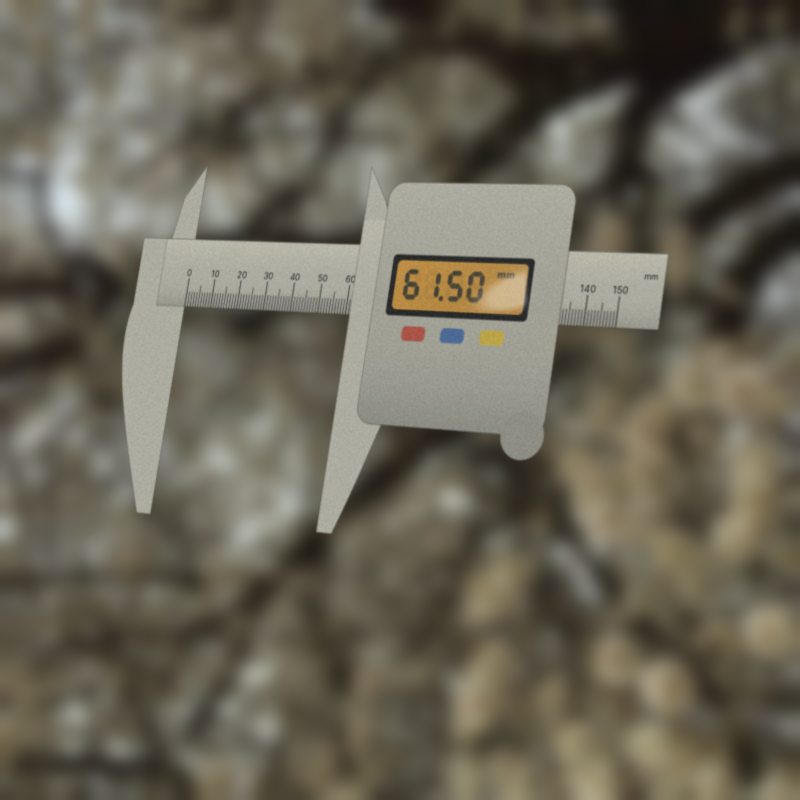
61.50 mm
